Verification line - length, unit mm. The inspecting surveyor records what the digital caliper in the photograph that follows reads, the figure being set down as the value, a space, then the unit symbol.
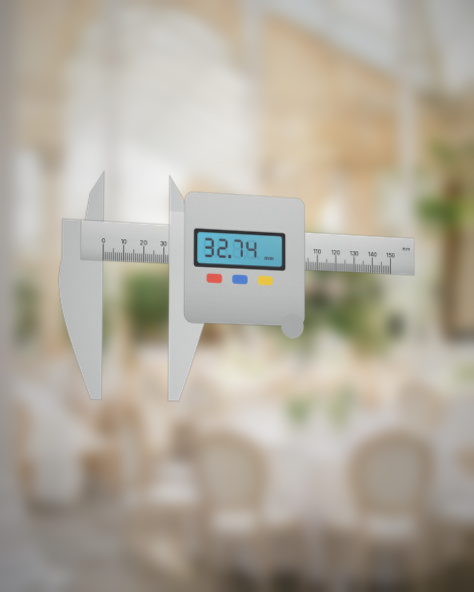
32.74 mm
